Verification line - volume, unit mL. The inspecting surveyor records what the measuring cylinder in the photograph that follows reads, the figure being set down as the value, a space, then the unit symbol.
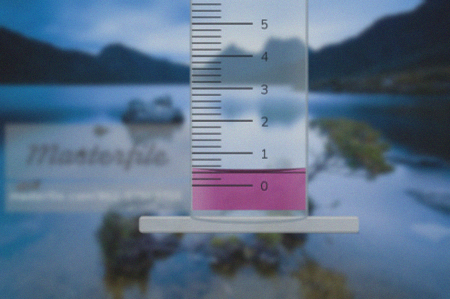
0.4 mL
